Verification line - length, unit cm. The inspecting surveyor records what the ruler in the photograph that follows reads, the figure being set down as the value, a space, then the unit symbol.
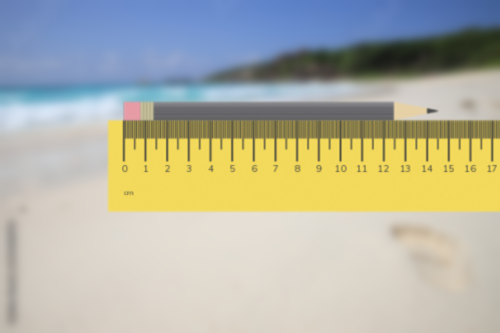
14.5 cm
